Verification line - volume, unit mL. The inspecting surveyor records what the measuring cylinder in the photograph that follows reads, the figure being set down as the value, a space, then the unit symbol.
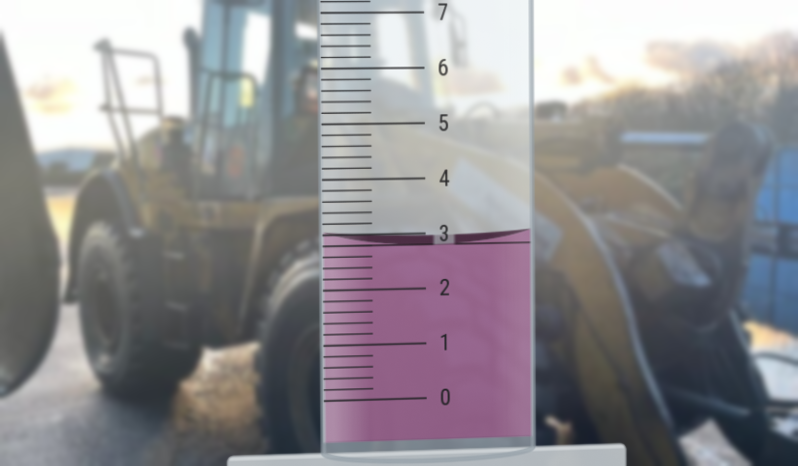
2.8 mL
